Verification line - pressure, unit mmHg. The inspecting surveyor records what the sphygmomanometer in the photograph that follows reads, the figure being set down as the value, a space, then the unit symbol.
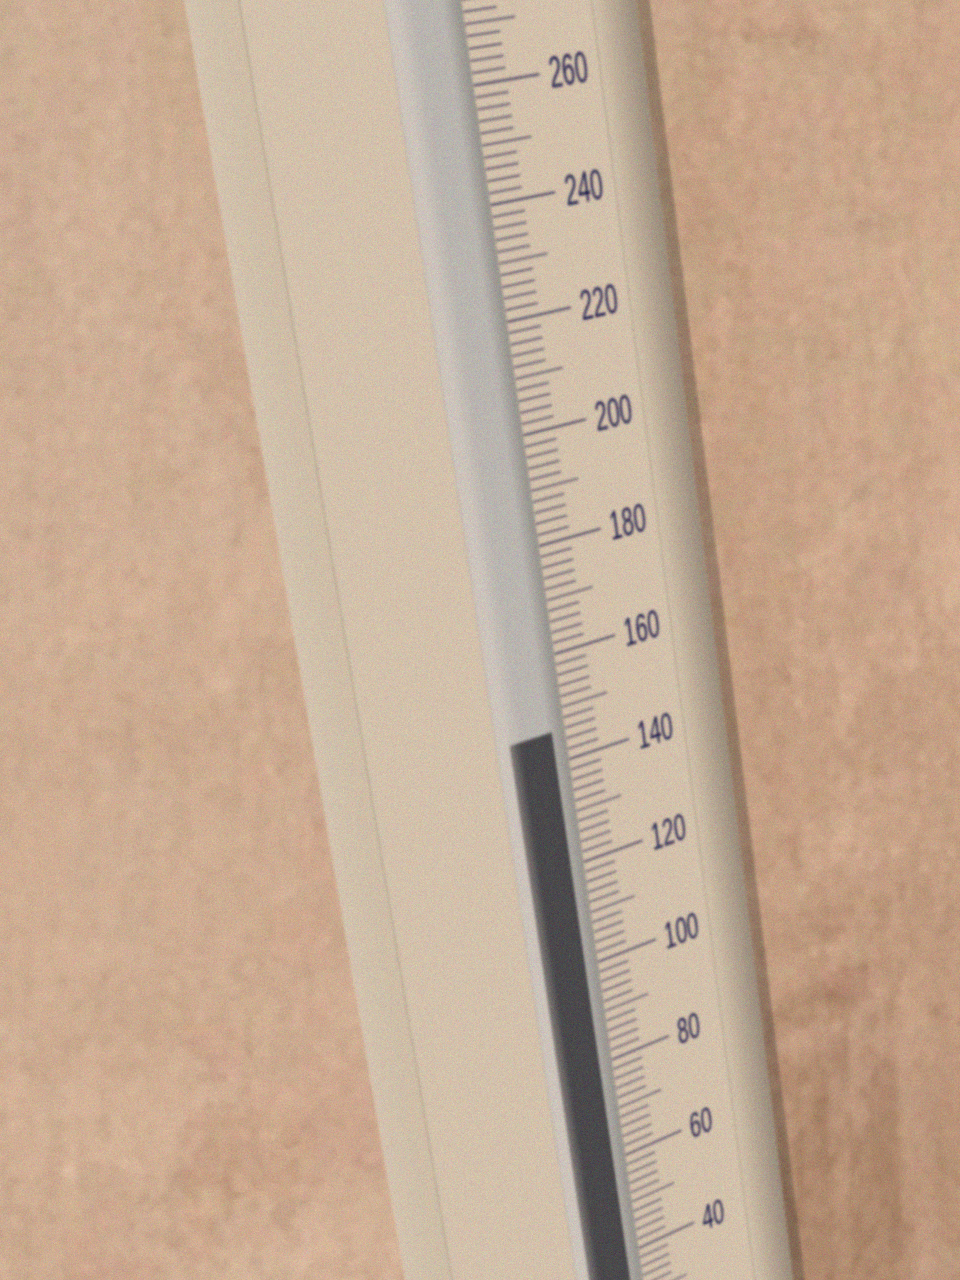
146 mmHg
